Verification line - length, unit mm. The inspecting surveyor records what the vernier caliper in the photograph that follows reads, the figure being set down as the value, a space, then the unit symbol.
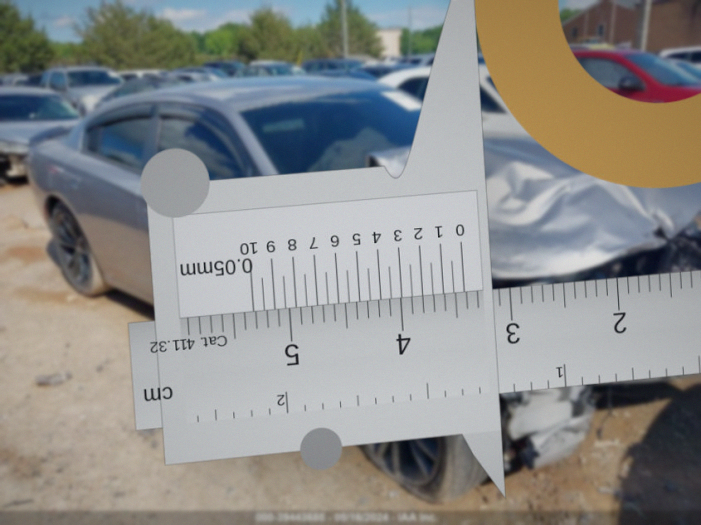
34.2 mm
